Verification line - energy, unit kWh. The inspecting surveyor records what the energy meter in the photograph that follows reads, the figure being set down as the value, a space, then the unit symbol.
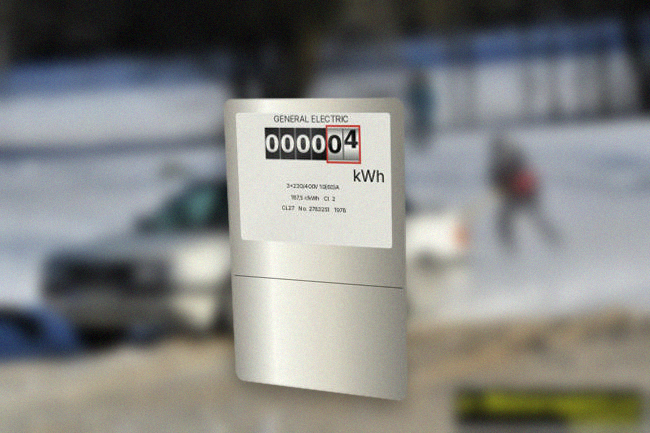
0.04 kWh
